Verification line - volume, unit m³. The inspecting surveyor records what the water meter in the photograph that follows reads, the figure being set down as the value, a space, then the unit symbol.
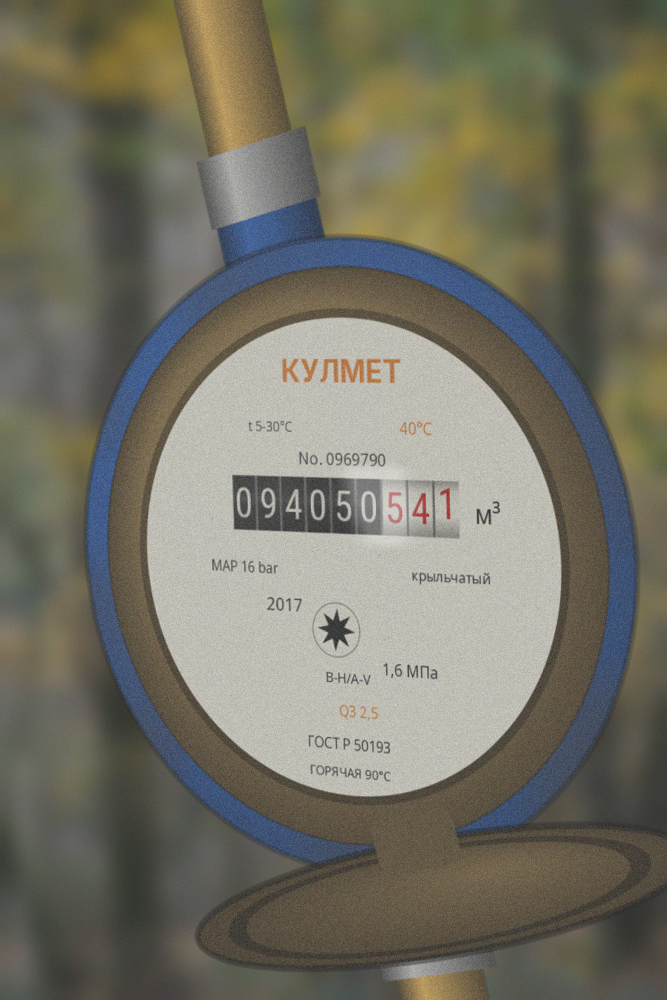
94050.541 m³
